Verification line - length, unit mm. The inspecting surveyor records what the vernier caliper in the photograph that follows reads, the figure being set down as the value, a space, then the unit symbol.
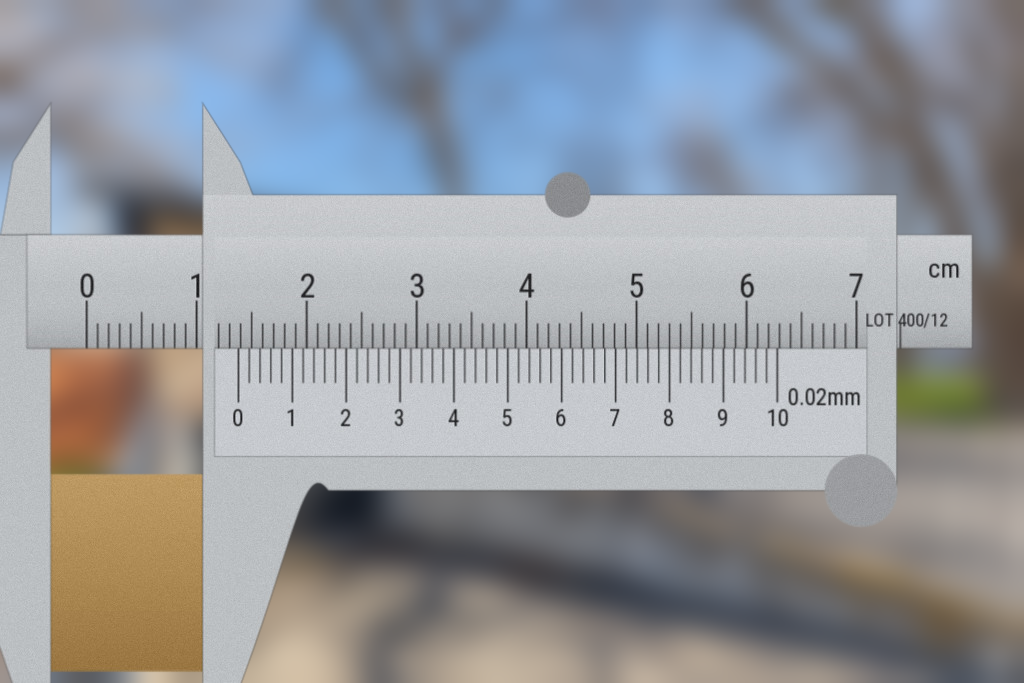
13.8 mm
